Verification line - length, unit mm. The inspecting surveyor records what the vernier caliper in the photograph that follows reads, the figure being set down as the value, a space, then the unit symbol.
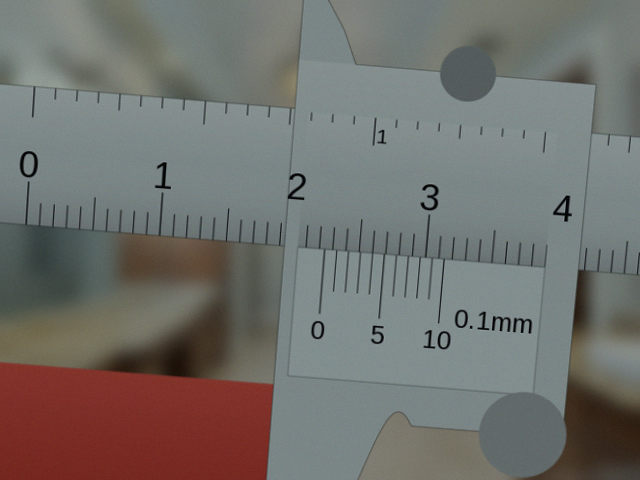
22.4 mm
